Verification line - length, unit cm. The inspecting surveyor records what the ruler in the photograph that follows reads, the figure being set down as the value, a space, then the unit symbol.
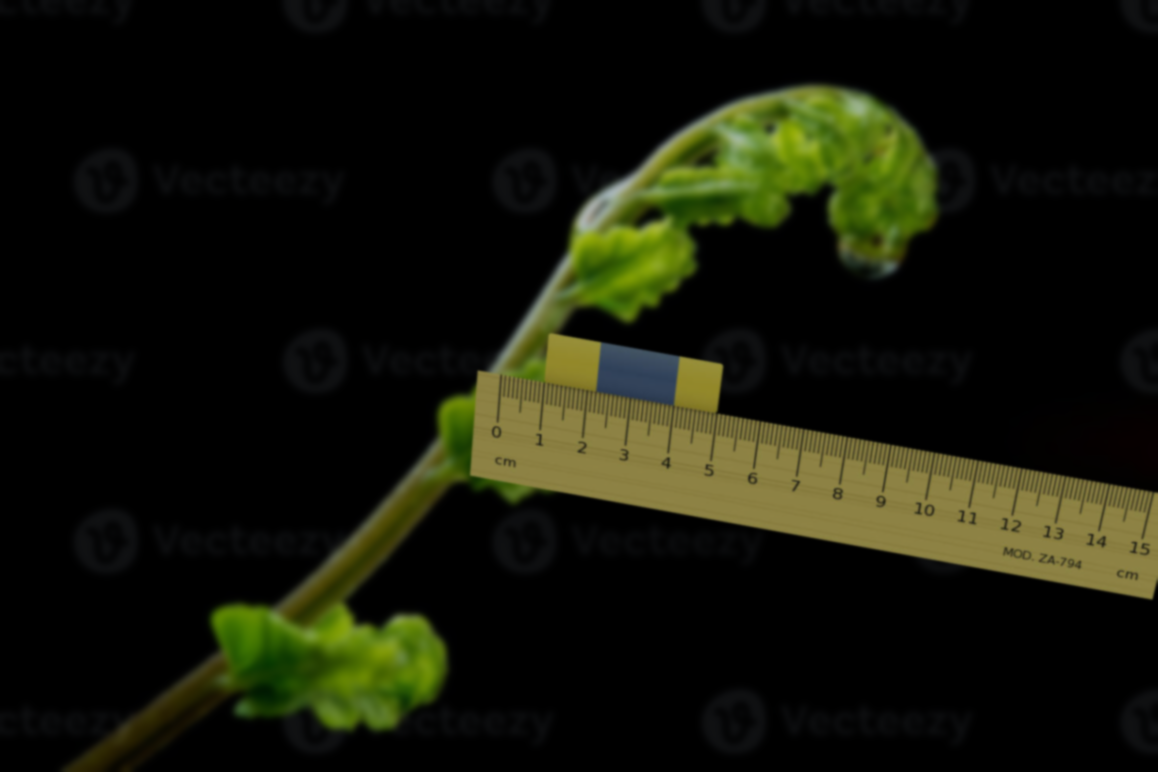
4 cm
